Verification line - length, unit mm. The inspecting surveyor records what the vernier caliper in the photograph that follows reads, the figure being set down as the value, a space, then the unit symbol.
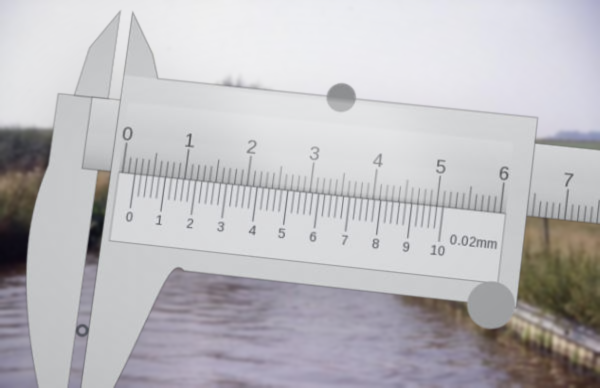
2.0 mm
